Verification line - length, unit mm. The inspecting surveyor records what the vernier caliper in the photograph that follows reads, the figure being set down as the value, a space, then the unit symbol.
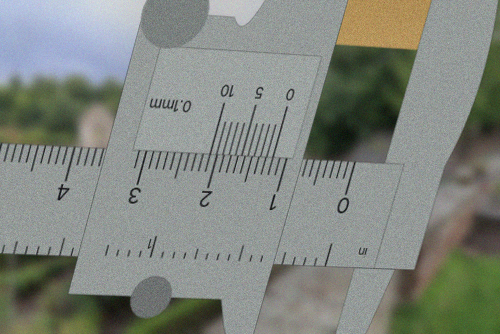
12.0 mm
